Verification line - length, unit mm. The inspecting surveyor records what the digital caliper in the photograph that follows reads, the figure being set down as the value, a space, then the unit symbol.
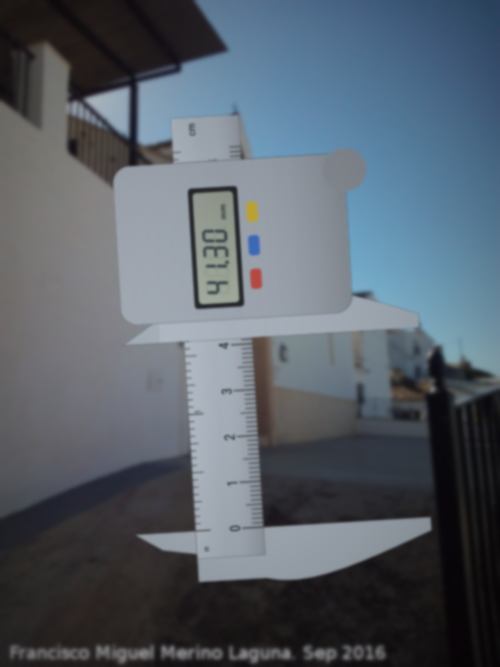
41.30 mm
